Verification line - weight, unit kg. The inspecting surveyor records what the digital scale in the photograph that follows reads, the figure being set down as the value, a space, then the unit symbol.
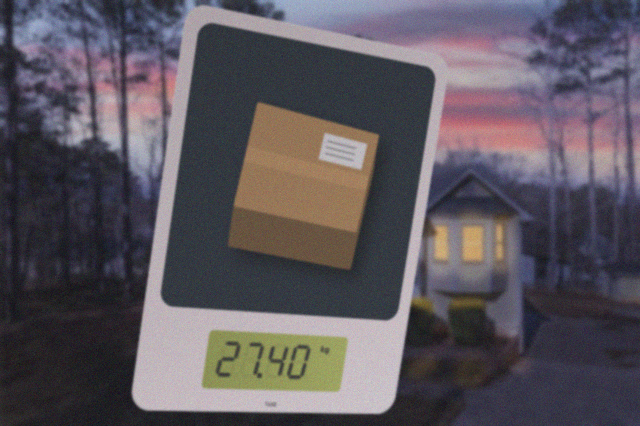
27.40 kg
